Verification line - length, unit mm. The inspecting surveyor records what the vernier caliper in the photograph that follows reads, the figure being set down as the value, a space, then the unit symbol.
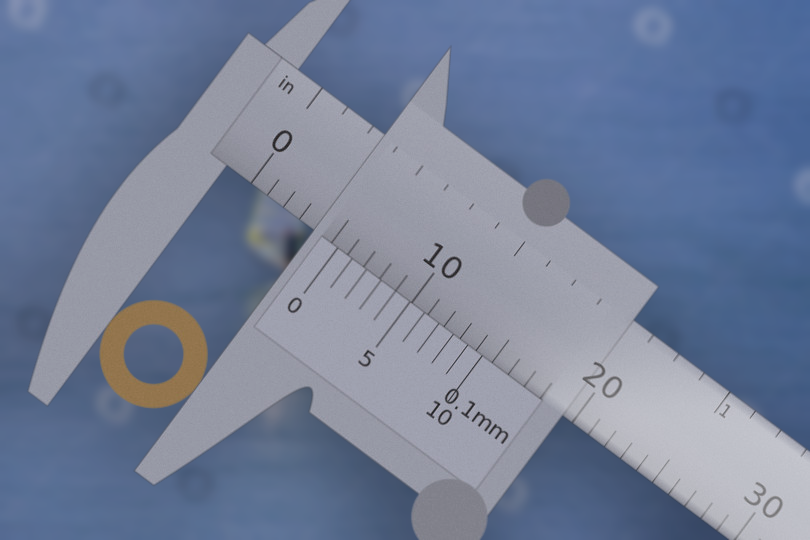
5.4 mm
